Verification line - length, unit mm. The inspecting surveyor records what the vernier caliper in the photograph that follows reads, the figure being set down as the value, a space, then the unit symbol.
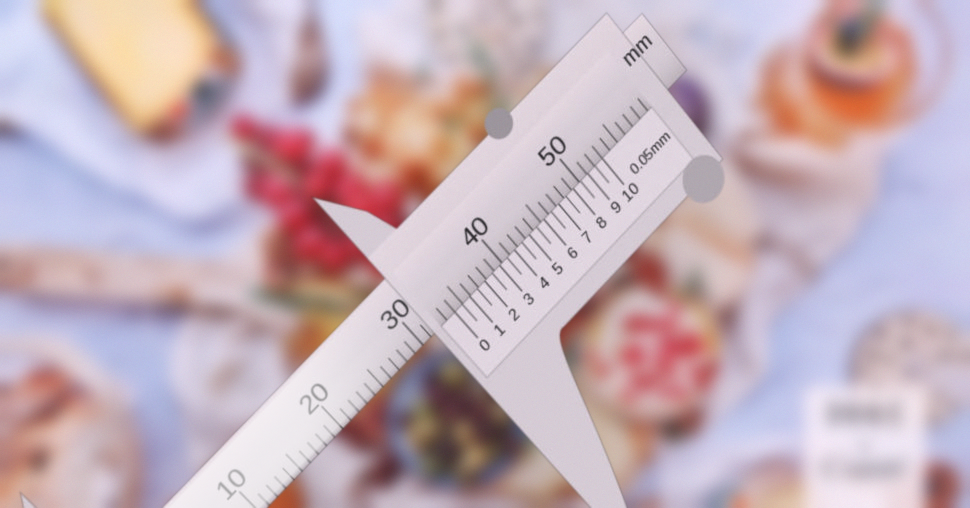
34.0 mm
